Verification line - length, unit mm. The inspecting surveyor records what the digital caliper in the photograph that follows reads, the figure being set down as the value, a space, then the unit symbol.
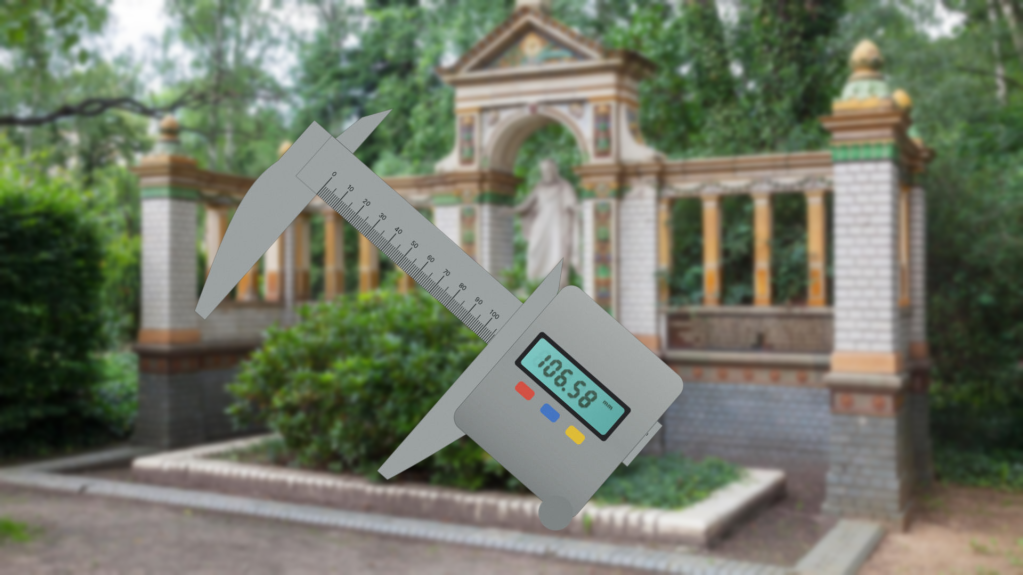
106.58 mm
